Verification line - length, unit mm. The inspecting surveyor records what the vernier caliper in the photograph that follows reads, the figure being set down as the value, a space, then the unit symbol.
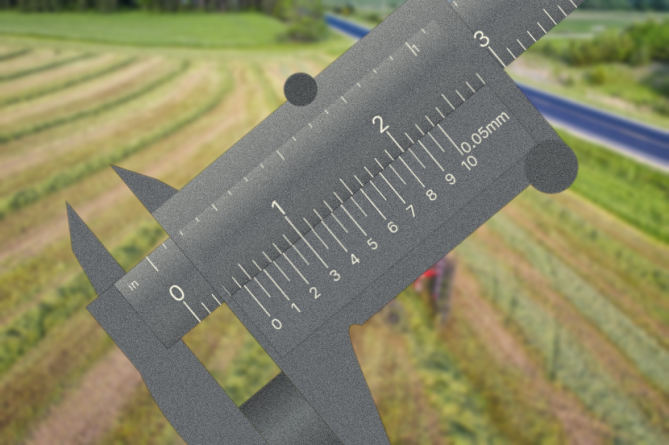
4.3 mm
